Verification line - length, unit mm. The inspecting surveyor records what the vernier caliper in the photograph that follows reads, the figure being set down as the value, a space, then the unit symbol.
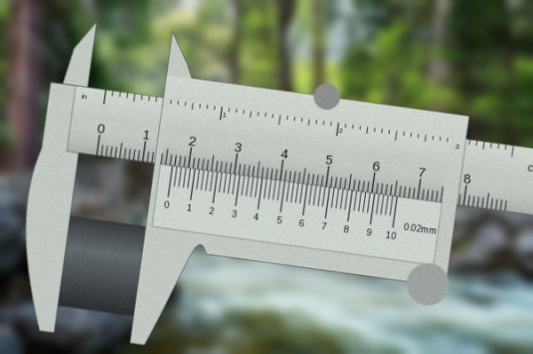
16.5 mm
